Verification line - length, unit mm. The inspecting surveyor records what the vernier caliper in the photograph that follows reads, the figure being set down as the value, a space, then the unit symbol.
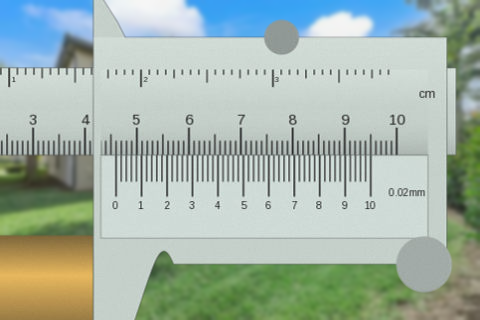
46.0 mm
